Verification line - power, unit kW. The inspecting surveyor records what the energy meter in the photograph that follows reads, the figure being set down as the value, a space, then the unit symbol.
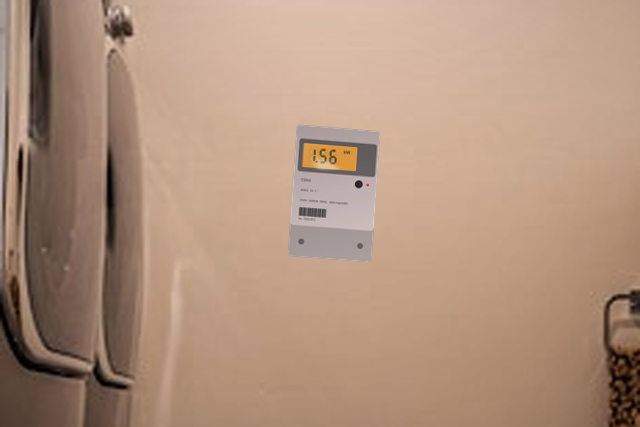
1.56 kW
